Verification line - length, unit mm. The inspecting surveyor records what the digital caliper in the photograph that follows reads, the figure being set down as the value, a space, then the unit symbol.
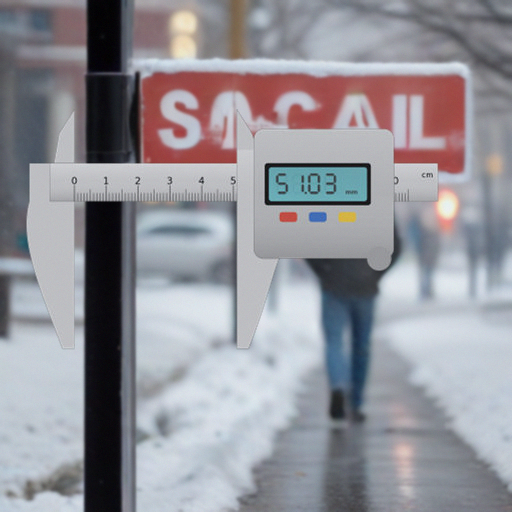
51.03 mm
